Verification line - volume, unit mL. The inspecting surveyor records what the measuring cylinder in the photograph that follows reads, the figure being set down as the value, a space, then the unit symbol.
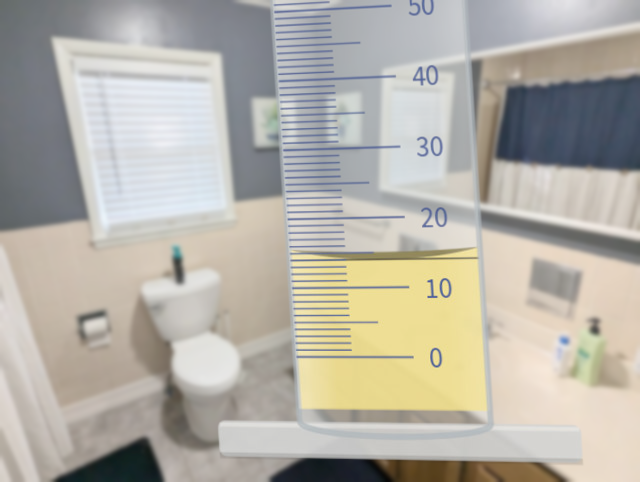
14 mL
